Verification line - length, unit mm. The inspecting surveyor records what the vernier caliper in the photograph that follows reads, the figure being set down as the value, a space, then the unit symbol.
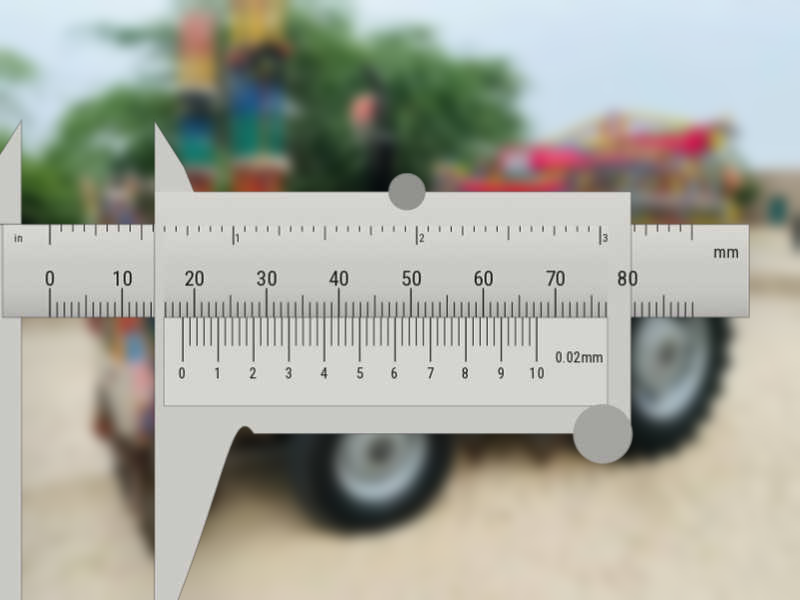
18.4 mm
